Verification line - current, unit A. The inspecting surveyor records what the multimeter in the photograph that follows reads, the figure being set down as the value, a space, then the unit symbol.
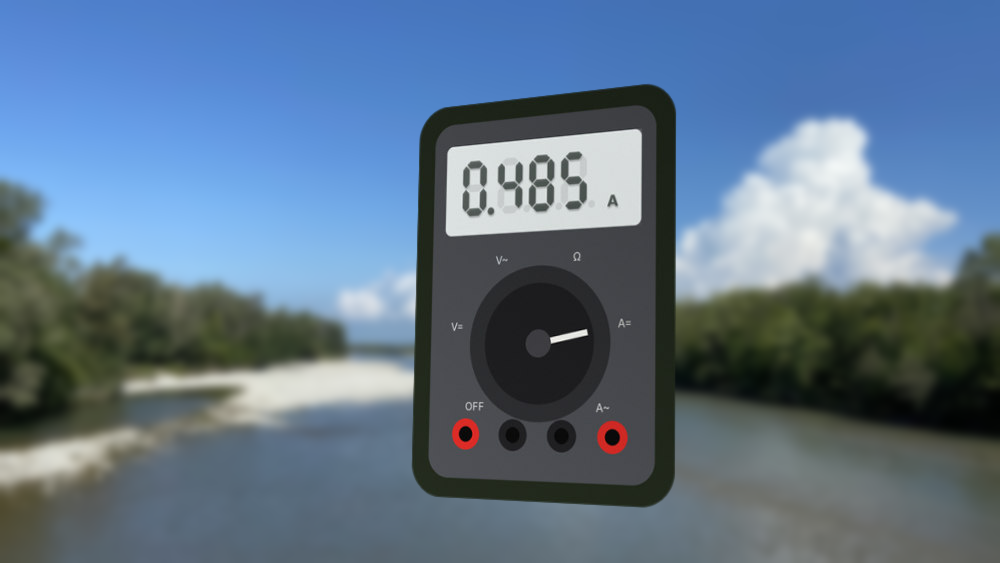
0.485 A
